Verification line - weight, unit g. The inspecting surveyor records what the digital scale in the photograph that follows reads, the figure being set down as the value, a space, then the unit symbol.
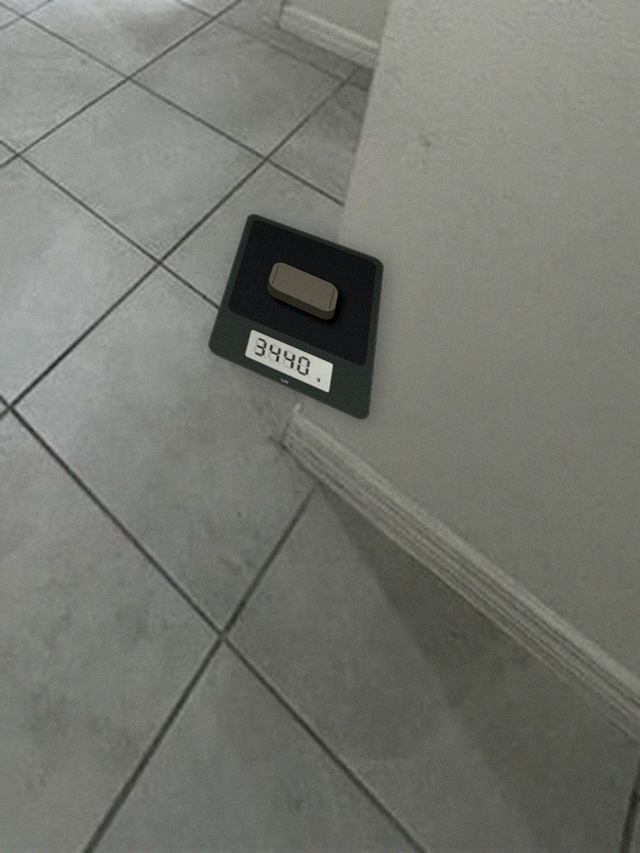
3440 g
